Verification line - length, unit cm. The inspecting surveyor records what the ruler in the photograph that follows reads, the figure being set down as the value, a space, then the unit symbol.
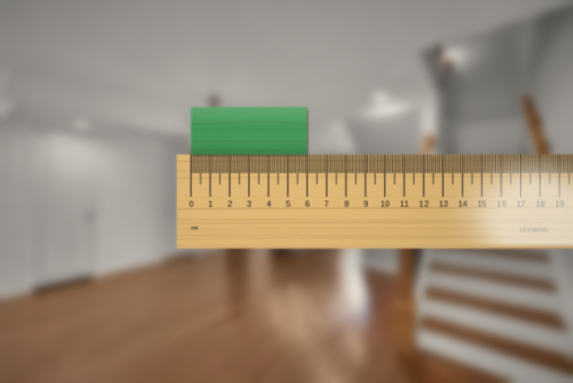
6 cm
